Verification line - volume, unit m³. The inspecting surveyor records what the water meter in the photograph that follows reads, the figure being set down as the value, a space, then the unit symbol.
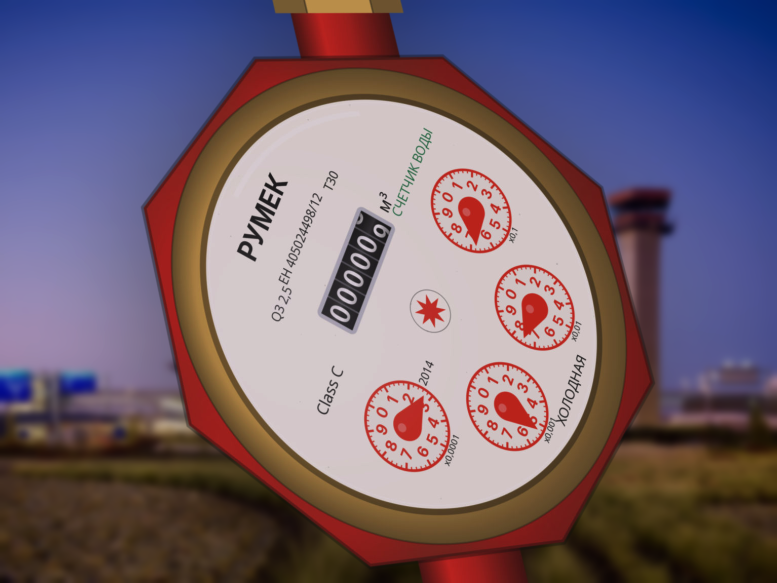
8.6752 m³
